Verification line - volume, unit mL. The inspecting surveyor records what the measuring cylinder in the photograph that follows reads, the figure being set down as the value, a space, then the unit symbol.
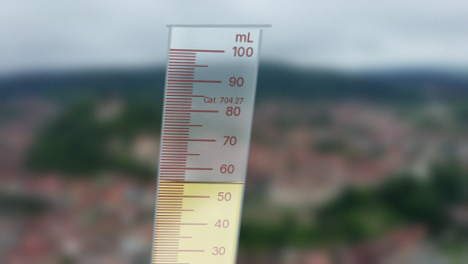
55 mL
